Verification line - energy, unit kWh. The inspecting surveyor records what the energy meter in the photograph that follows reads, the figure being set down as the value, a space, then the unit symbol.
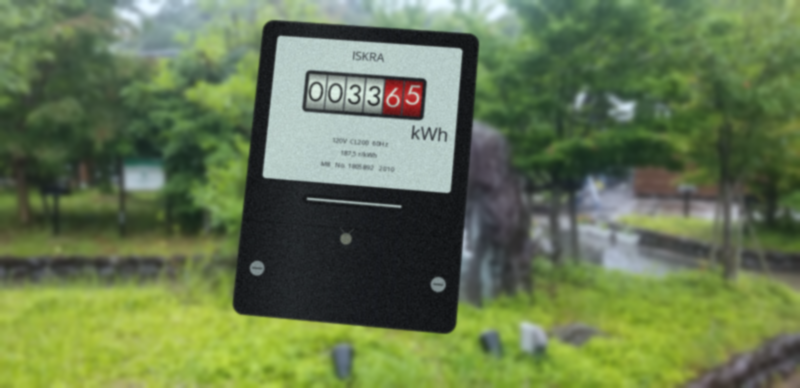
33.65 kWh
